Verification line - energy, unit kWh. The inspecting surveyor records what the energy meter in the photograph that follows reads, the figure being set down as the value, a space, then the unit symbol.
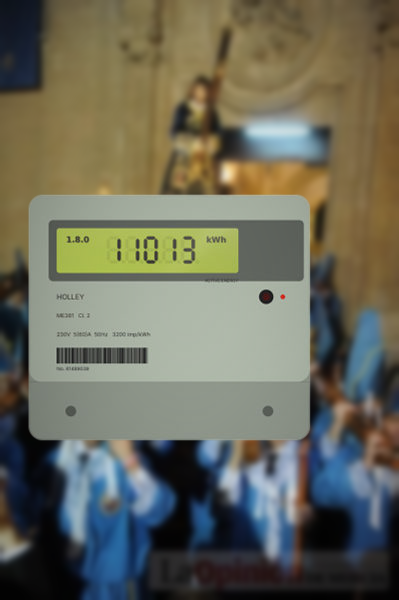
11013 kWh
